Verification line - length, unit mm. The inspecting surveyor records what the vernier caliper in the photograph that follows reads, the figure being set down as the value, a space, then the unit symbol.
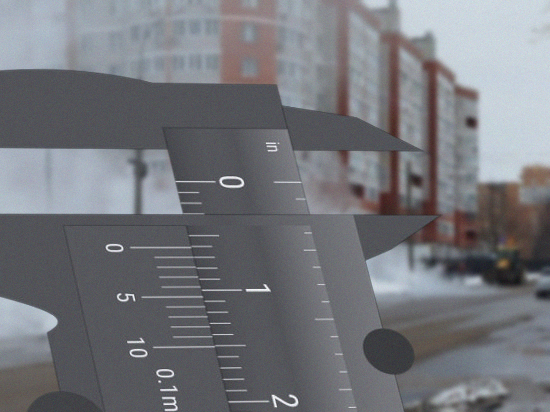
6.1 mm
